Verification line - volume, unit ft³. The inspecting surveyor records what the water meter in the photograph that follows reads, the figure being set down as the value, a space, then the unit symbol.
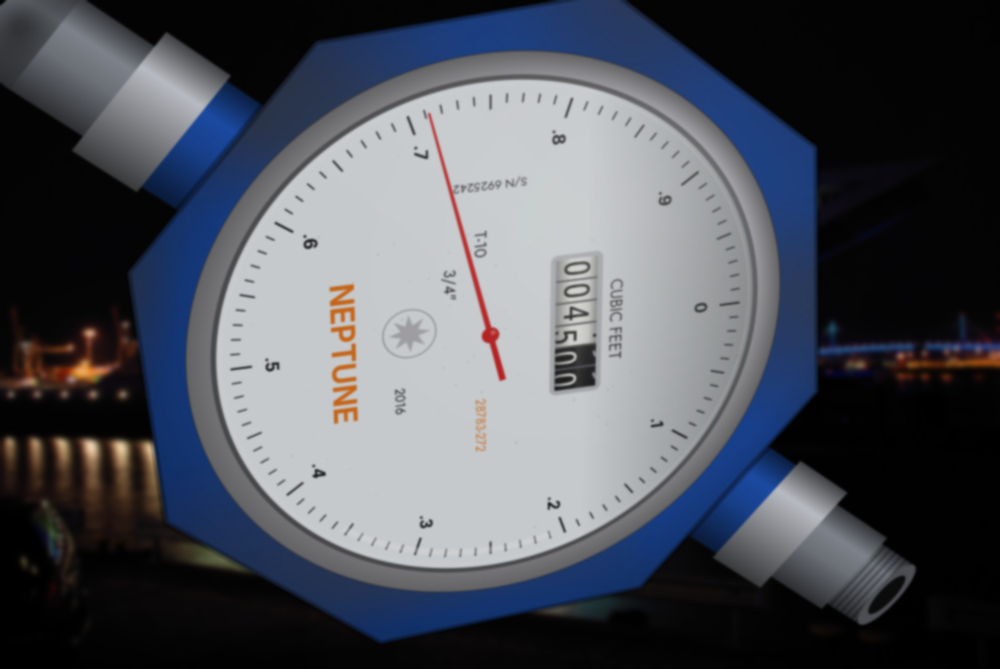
4499.71 ft³
